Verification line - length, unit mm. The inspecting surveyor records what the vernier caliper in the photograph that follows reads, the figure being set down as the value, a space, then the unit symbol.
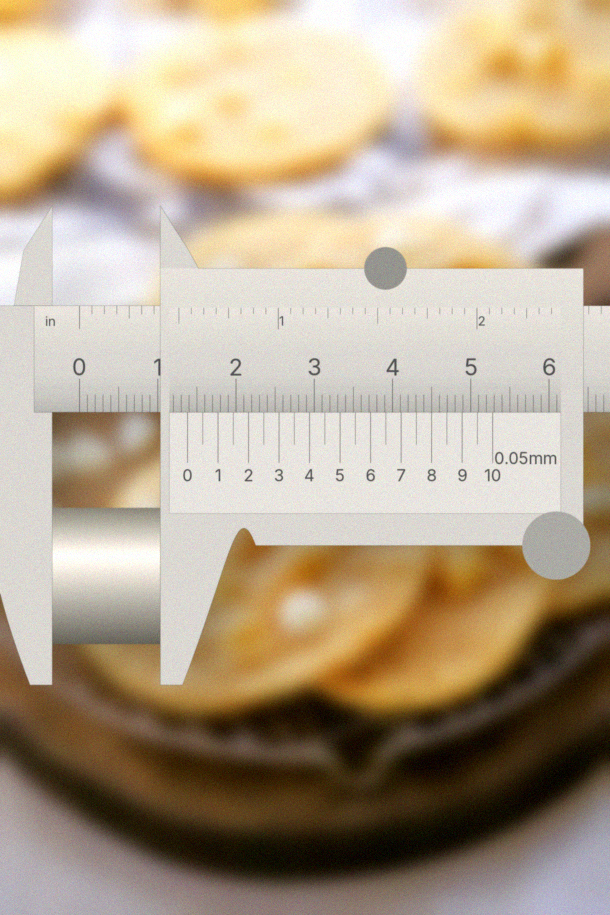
13.8 mm
